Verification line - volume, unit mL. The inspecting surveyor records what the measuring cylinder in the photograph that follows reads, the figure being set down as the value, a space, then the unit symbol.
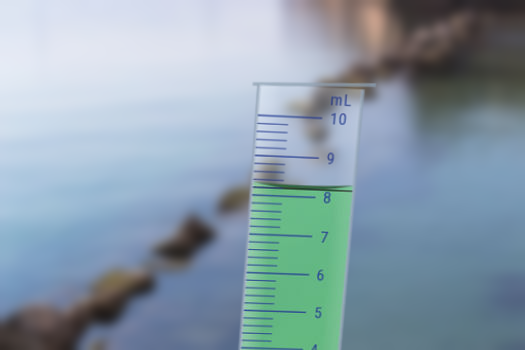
8.2 mL
